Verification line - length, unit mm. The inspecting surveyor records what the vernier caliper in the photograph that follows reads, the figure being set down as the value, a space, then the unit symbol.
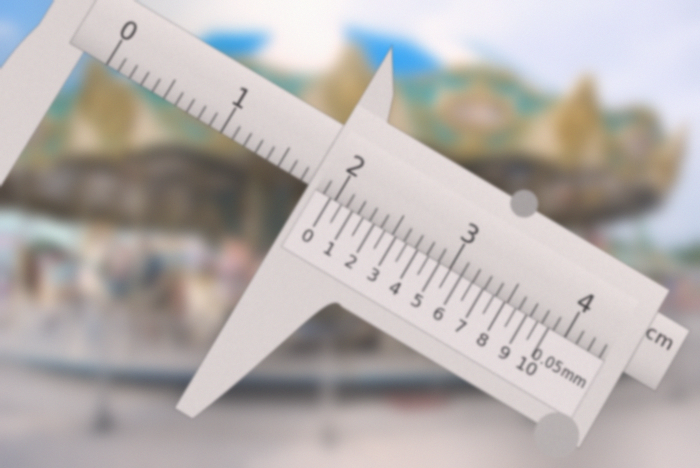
19.6 mm
